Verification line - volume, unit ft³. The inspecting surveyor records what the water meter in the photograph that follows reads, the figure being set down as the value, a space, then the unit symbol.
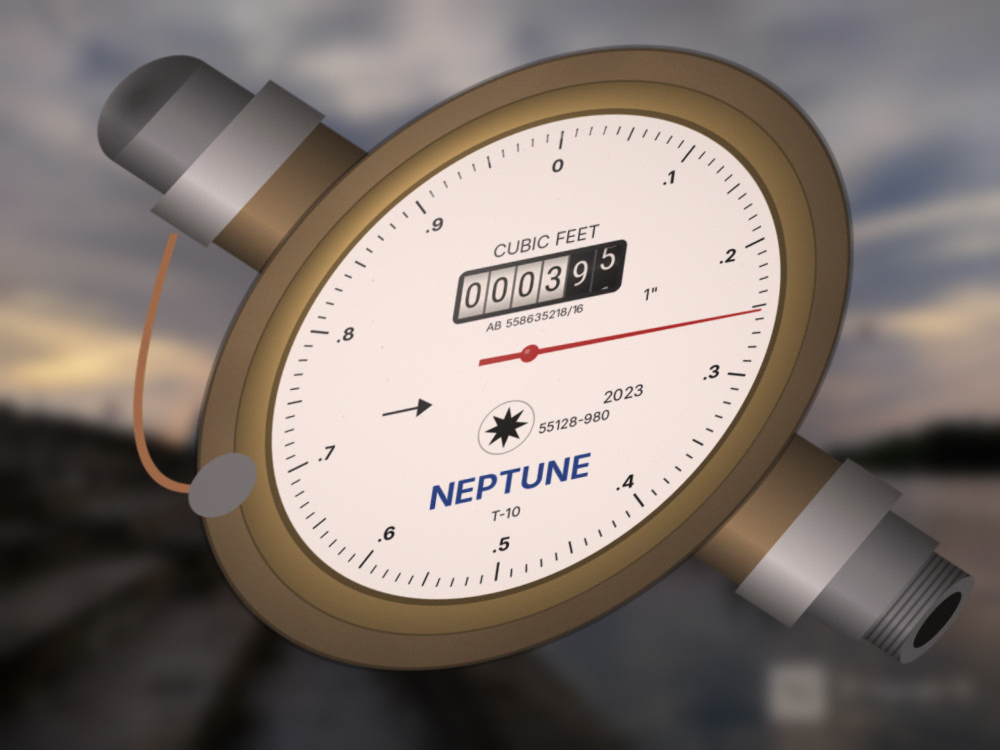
395.25 ft³
